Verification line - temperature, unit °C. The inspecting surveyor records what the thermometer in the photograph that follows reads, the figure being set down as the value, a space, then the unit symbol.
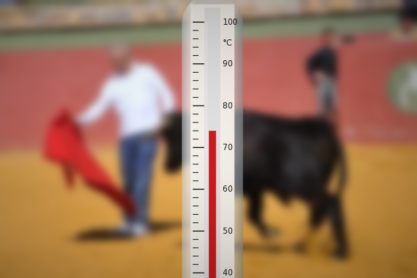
74 °C
